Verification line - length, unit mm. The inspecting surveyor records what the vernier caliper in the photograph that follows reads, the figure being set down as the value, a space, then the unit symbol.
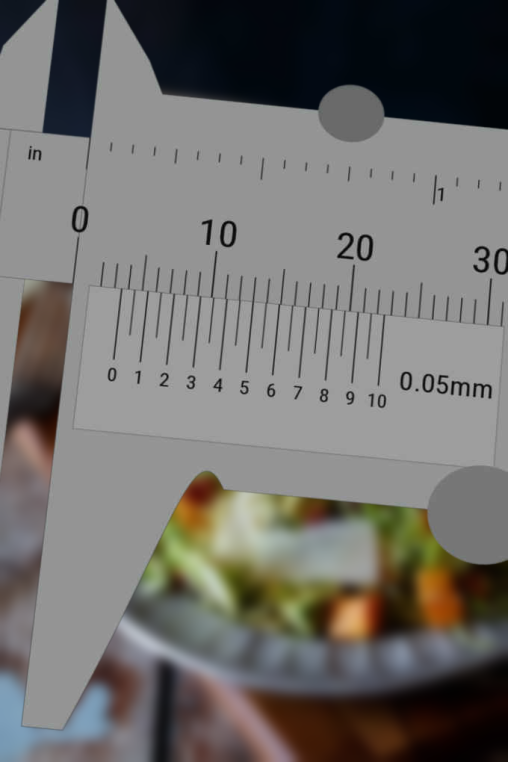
3.5 mm
